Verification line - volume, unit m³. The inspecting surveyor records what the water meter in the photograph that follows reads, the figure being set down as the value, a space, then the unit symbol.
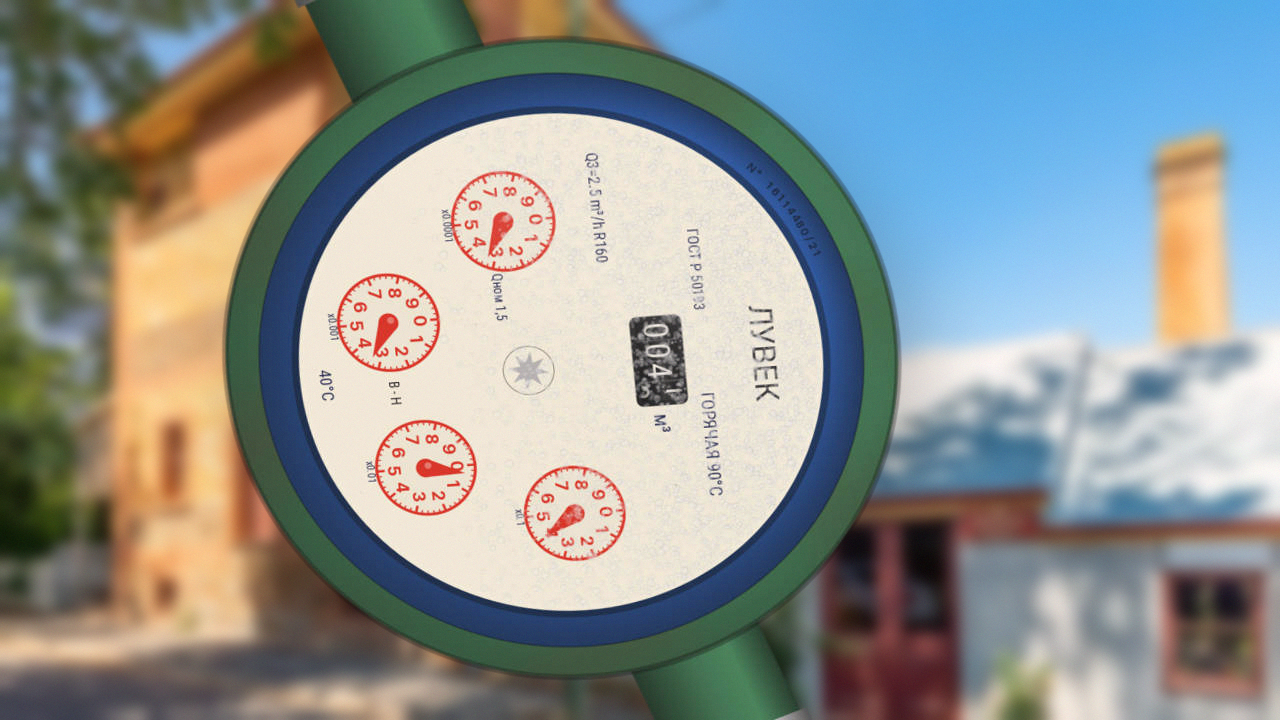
41.4033 m³
